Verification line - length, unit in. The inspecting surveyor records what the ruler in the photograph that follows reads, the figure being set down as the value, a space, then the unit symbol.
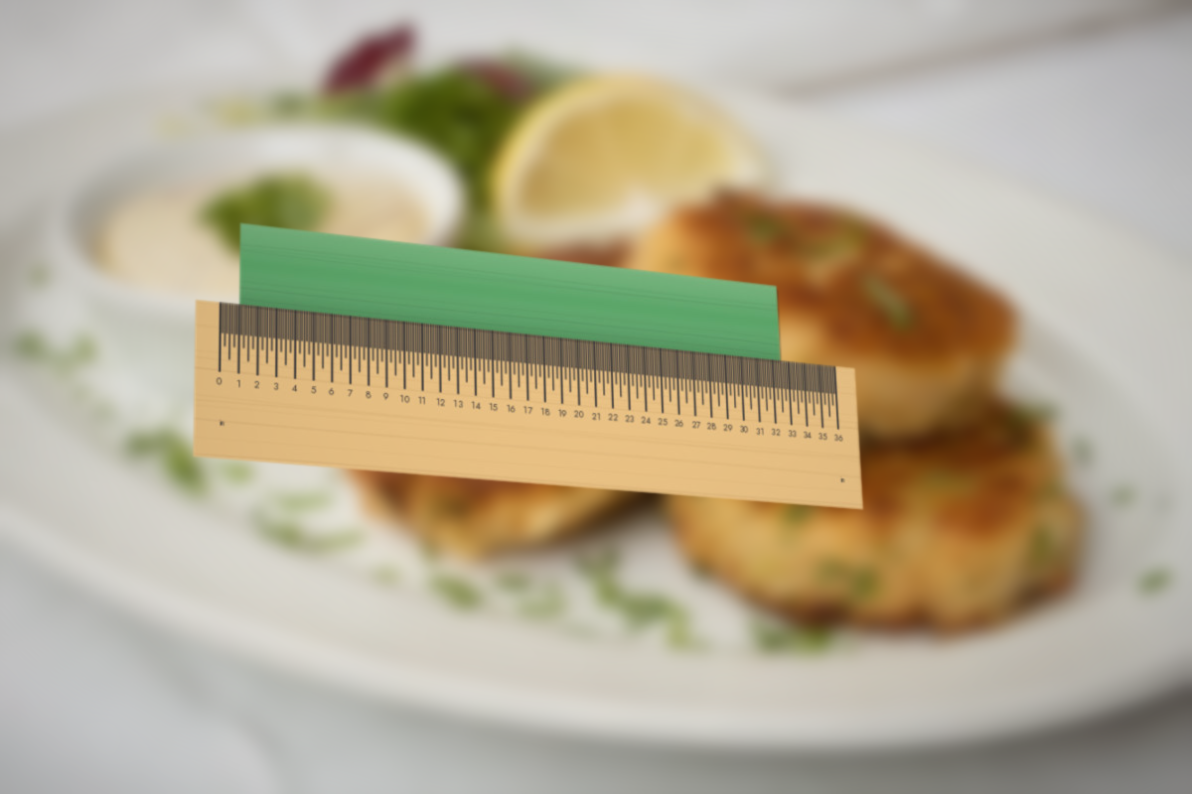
31.5 in
